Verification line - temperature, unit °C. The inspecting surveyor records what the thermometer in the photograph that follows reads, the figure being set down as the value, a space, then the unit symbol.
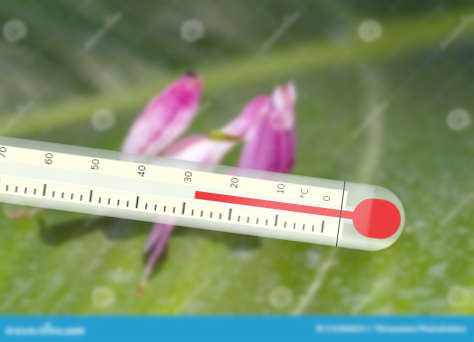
28 °C
